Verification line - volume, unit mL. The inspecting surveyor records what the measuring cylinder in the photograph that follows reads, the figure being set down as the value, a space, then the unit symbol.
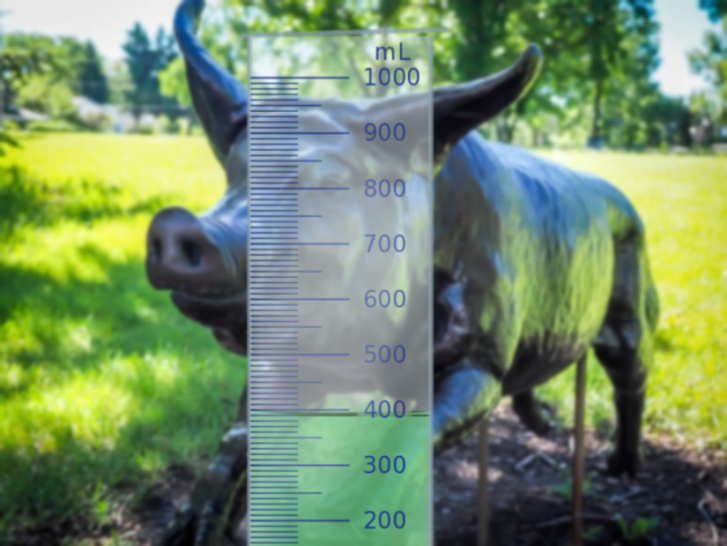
390 mL
